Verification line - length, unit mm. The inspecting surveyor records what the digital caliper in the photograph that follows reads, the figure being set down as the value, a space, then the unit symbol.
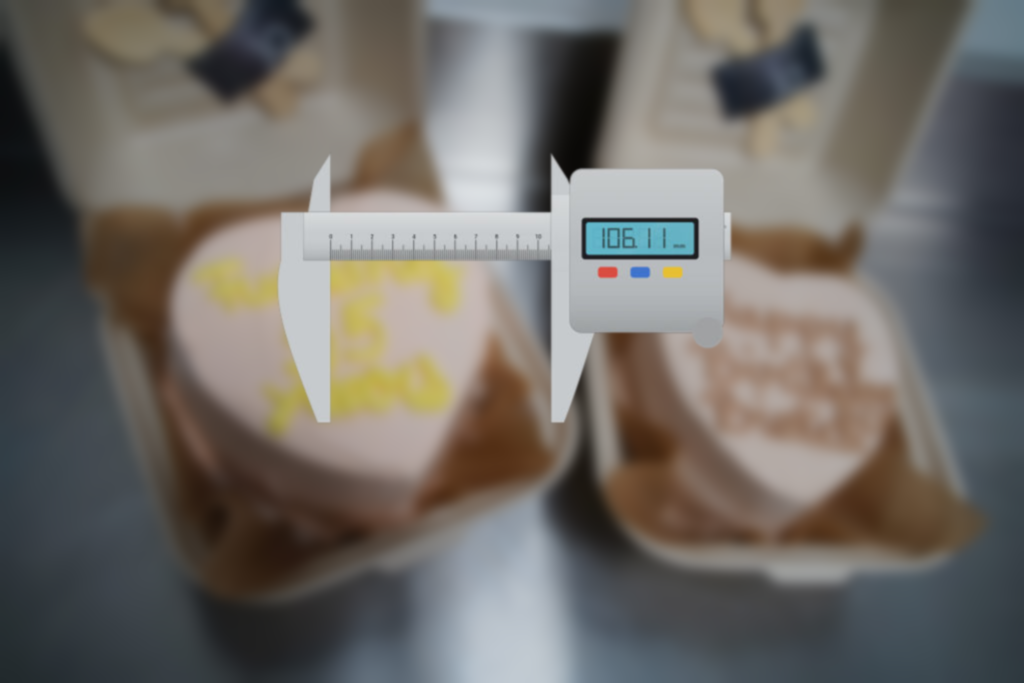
106.11 mm
